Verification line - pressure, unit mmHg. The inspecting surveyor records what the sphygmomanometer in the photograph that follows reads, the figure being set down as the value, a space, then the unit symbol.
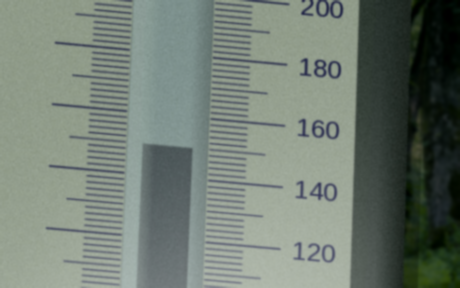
150 mmHg
